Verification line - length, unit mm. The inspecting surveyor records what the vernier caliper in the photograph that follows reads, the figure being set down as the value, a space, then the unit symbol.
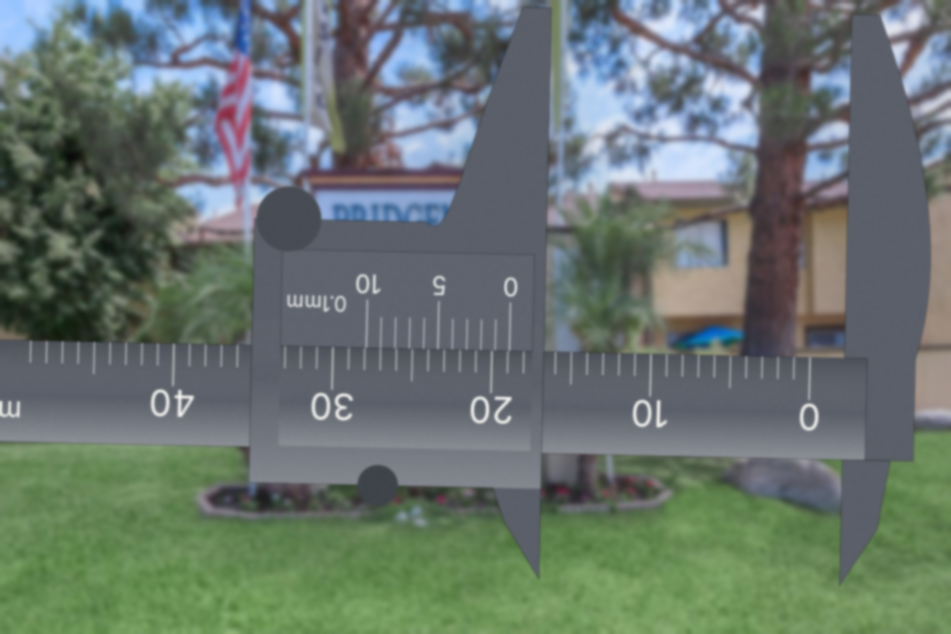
18.9 mm
